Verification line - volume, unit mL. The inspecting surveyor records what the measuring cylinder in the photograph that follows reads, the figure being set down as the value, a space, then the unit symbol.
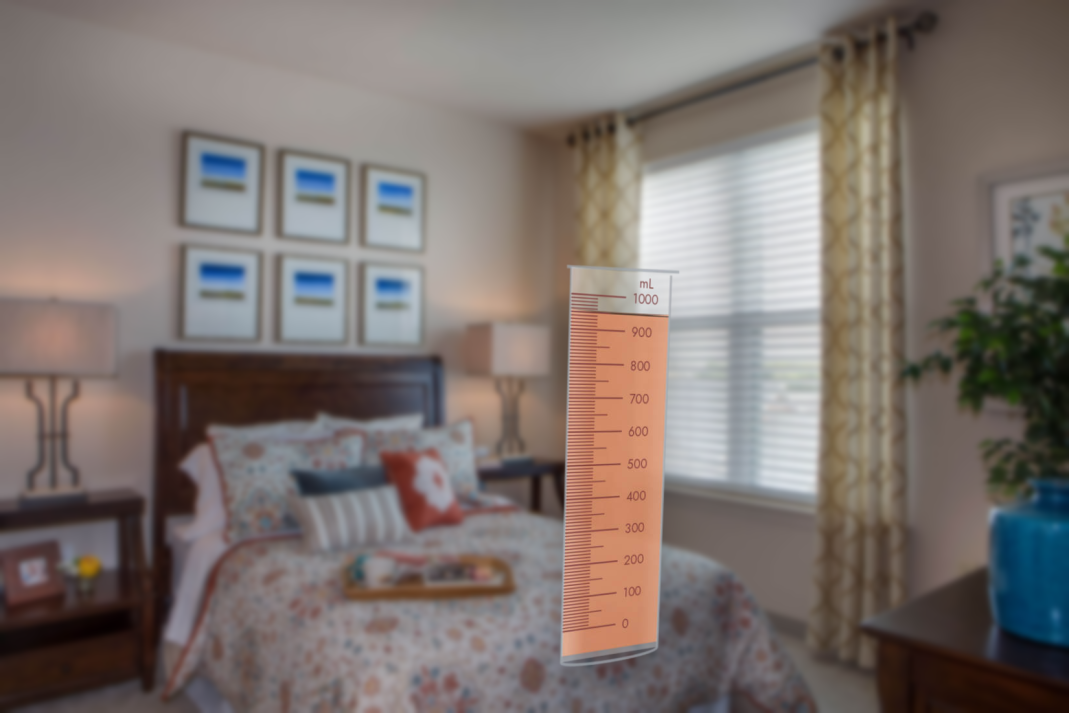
950 mL
